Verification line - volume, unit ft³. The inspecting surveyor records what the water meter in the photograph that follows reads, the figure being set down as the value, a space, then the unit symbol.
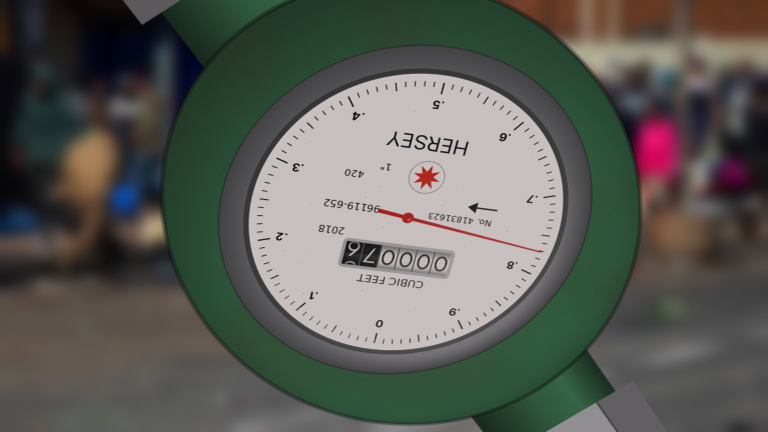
75.77 ft³
